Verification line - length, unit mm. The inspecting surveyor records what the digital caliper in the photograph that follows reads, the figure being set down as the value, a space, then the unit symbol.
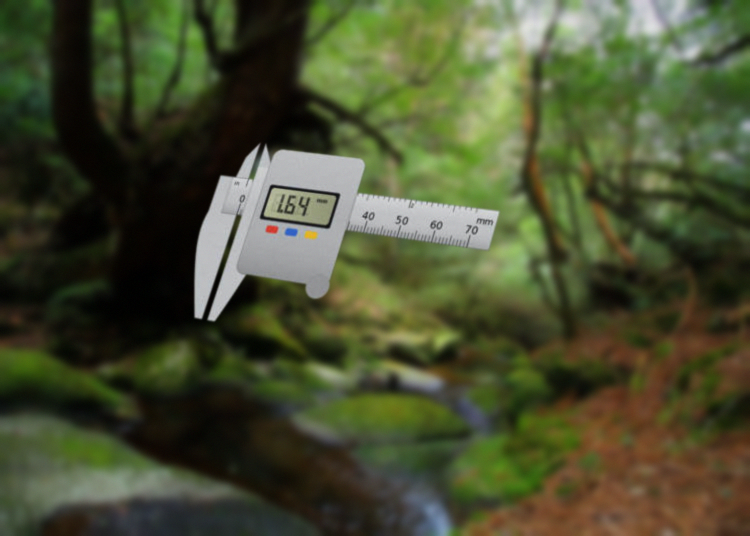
1.64 mm
